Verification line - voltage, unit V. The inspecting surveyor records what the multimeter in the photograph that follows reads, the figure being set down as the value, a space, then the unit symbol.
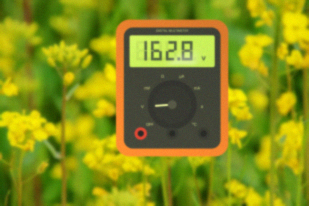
162.8 V
